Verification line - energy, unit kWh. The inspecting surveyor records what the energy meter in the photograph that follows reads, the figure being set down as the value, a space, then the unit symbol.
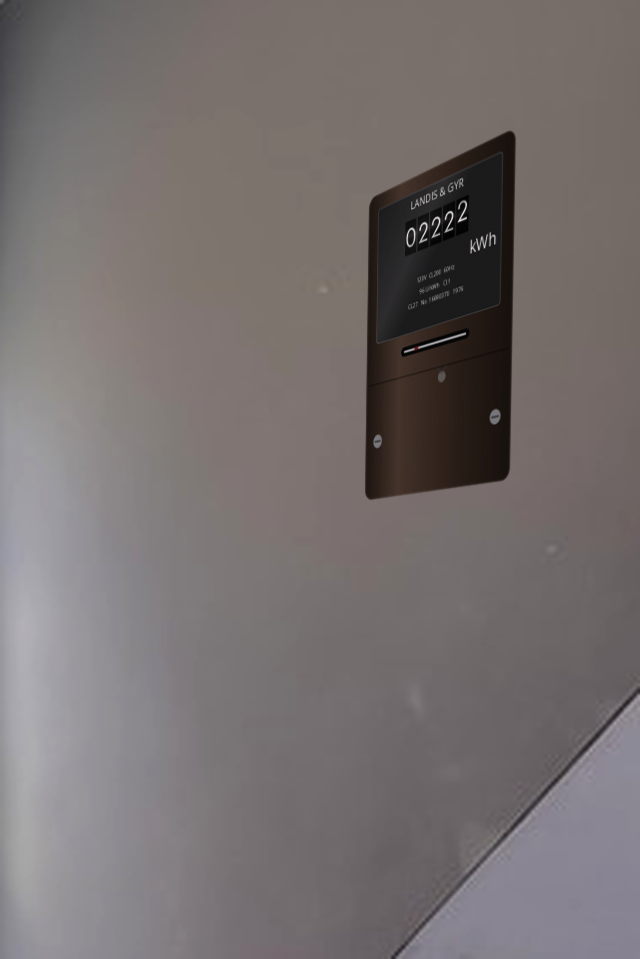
2222 kWh
